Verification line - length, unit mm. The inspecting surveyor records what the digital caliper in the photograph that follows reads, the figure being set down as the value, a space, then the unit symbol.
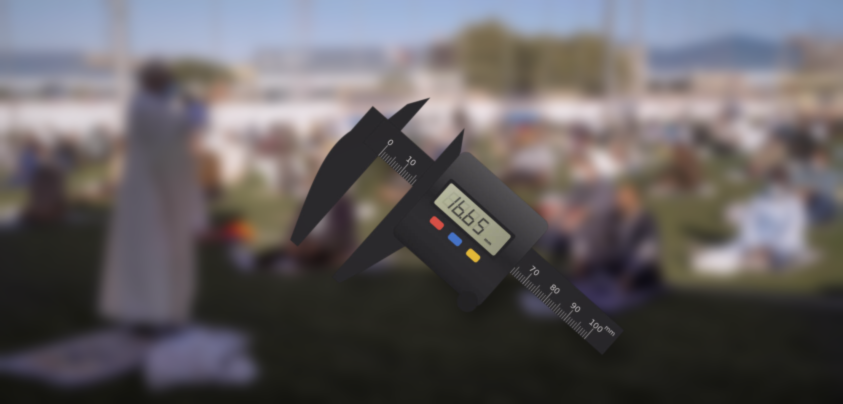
16.65 mm
